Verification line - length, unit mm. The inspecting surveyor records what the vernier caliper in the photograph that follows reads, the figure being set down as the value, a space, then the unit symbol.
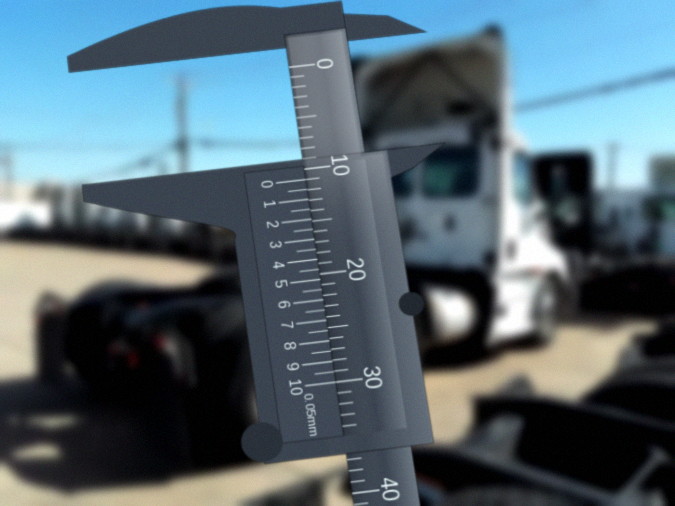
11.0 mm
